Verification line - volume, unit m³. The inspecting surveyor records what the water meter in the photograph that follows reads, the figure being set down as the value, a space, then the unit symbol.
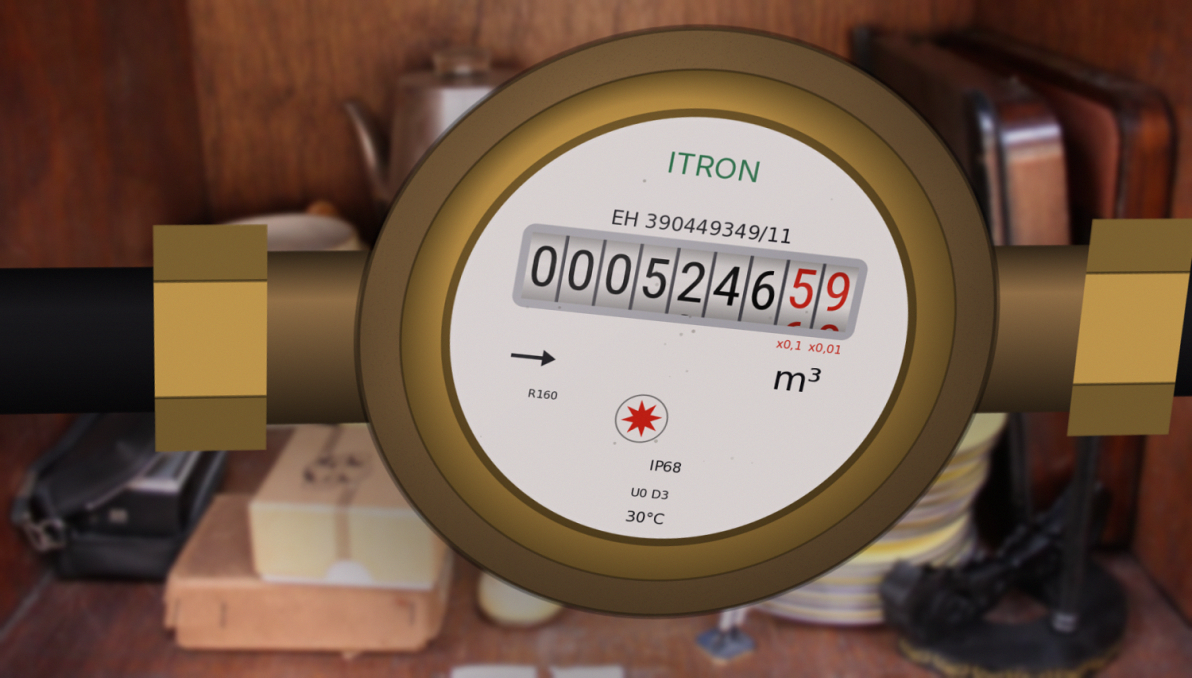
5246.59 m³
